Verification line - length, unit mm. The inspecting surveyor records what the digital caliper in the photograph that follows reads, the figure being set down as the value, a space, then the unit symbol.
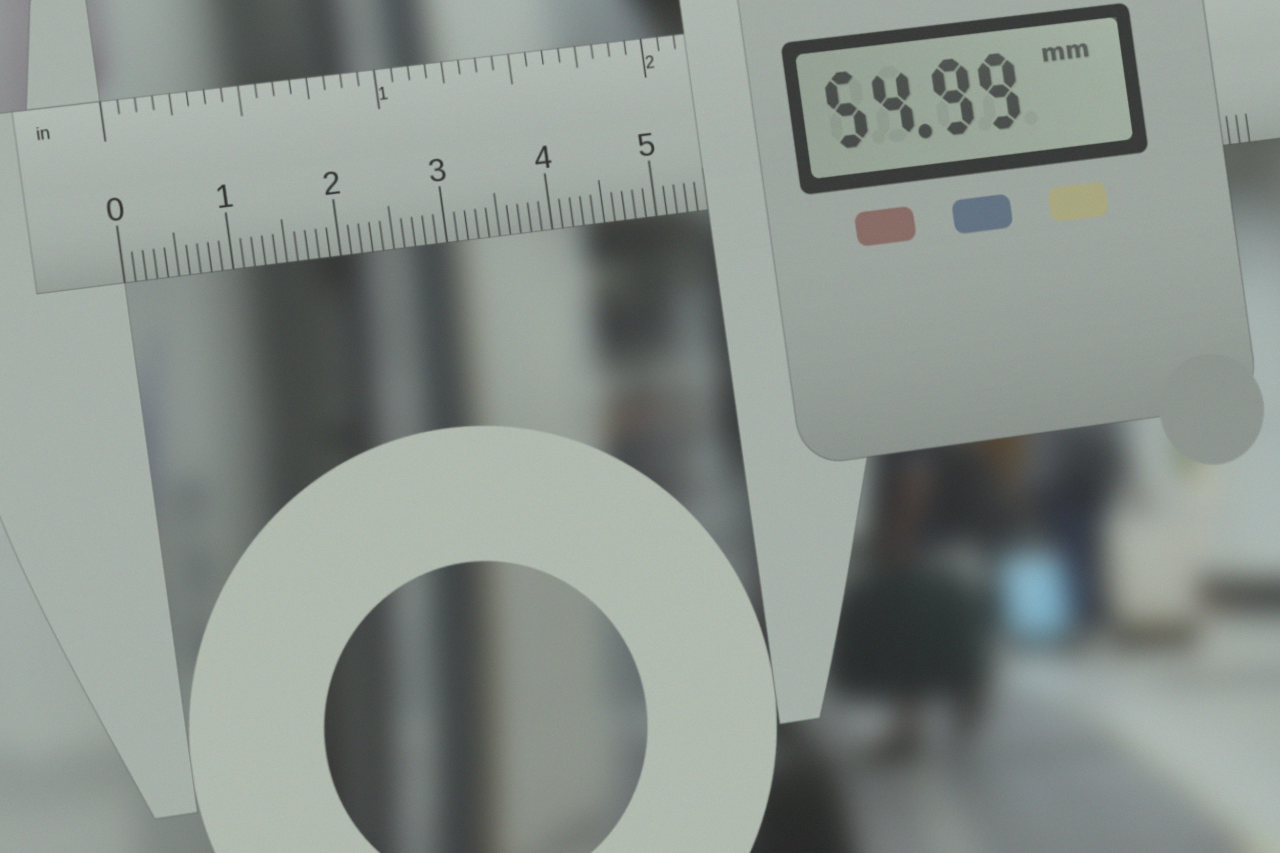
54.99 mm
